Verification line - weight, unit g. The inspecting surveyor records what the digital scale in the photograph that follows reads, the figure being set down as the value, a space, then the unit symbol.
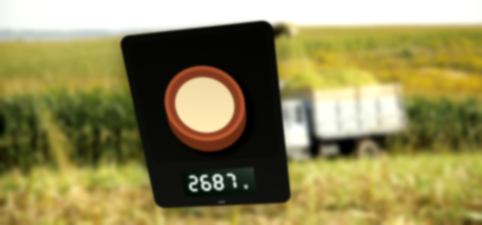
2687 g
